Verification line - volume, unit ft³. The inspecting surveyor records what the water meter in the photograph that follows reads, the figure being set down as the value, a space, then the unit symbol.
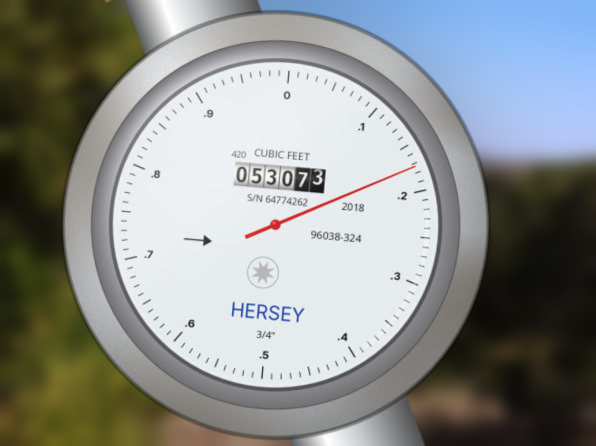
53073.17 ft³
